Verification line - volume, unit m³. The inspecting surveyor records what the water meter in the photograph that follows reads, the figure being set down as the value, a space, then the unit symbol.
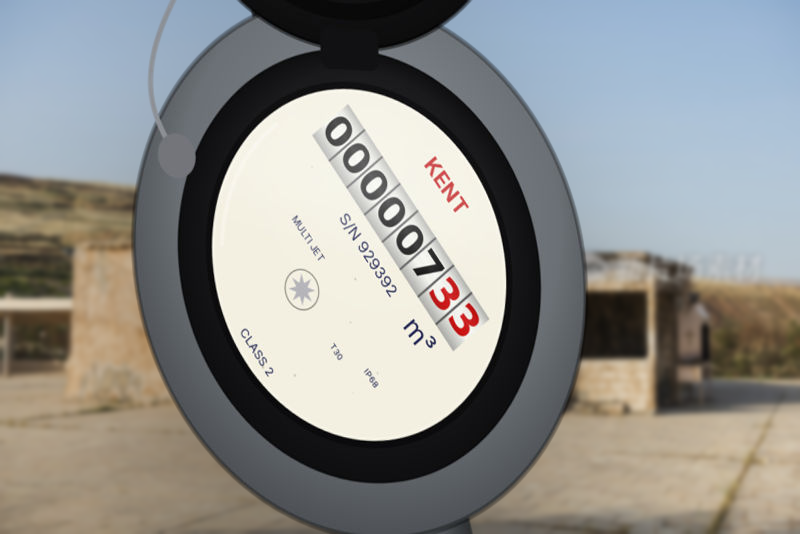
7.33 m³
